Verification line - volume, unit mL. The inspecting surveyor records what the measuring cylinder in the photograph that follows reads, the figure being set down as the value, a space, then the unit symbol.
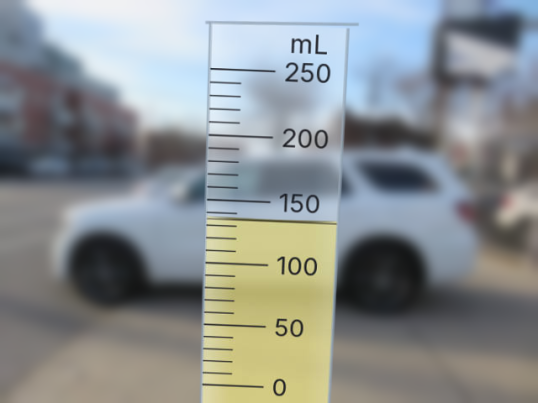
135 mL
